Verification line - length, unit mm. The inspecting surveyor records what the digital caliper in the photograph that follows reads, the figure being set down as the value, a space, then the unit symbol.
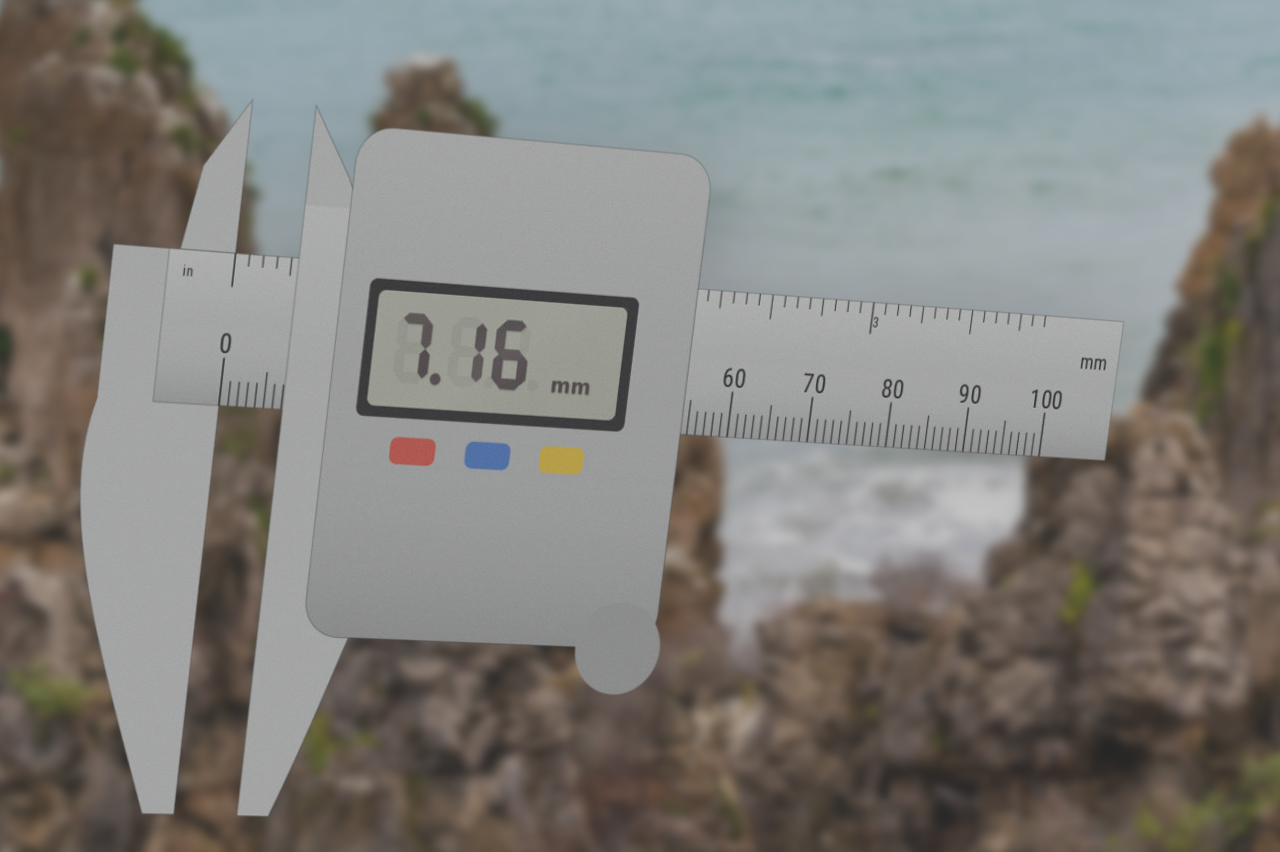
7.16 mm
